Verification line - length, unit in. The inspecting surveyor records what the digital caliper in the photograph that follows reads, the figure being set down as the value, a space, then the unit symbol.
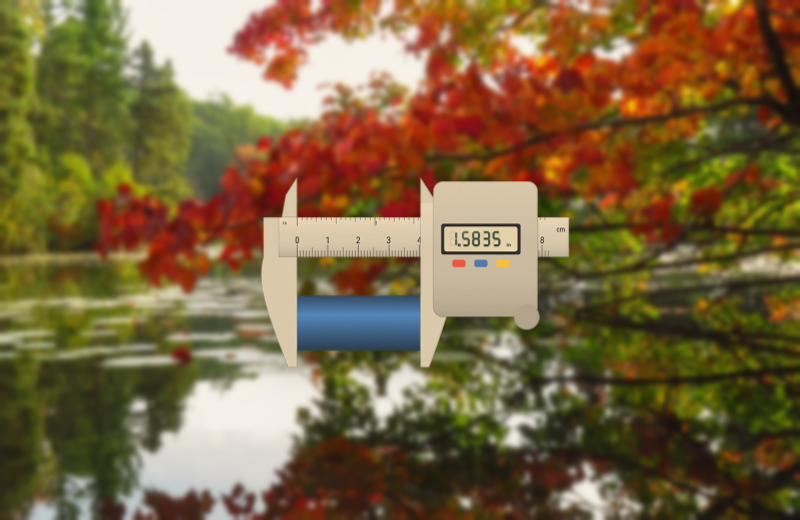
1.5835 in
